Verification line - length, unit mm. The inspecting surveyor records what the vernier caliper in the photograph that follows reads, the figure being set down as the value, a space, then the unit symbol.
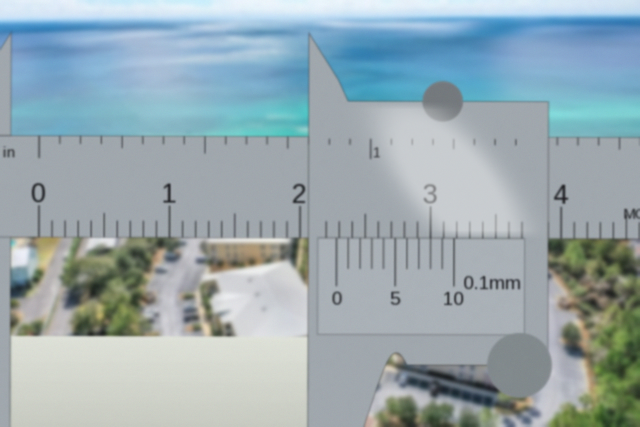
22.8 mm
